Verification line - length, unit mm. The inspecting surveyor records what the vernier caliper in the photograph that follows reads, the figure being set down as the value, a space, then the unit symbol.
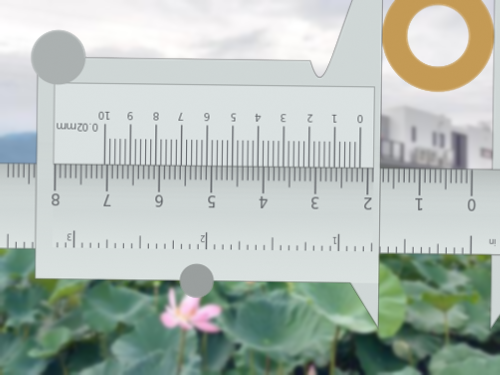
21.5 mm
